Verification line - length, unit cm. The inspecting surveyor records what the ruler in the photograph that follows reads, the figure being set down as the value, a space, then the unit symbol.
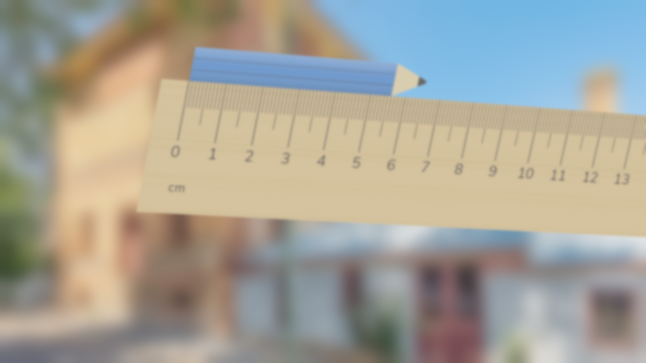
6.5 cm
